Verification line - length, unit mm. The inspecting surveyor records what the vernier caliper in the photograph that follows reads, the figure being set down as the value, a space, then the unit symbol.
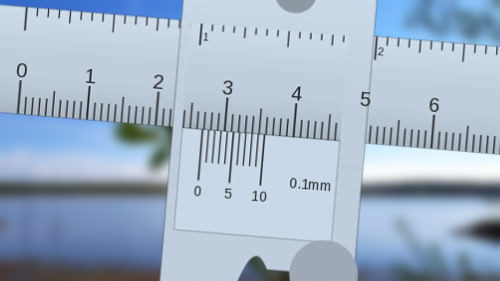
26.8 mm
